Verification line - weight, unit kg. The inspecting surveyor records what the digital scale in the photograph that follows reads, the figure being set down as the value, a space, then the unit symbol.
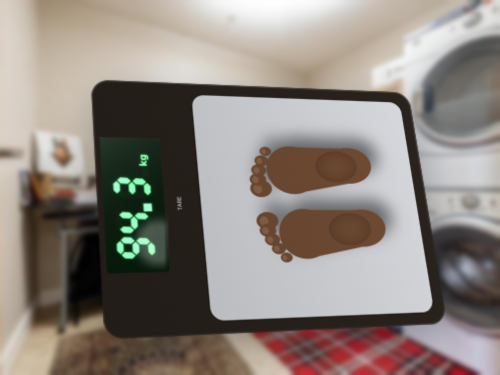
94.3 kg
